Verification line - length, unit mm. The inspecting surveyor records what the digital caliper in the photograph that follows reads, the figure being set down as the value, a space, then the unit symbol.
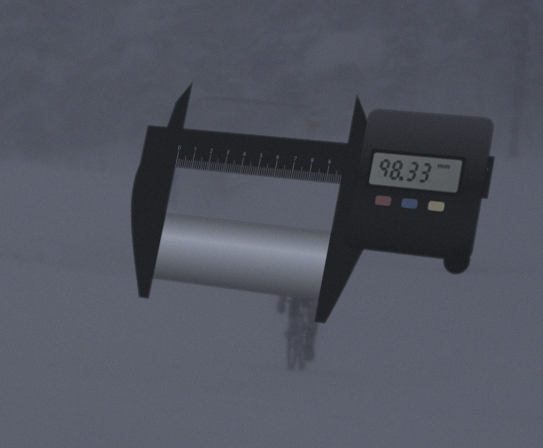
98.33 mm
